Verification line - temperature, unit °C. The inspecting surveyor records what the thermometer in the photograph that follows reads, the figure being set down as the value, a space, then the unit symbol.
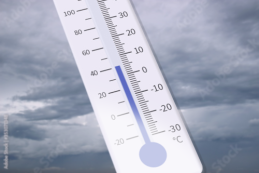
5 °C
